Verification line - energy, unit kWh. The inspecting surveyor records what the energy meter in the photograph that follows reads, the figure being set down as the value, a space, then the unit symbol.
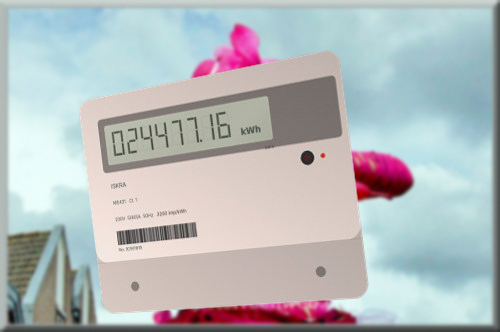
24477.16 kWh
